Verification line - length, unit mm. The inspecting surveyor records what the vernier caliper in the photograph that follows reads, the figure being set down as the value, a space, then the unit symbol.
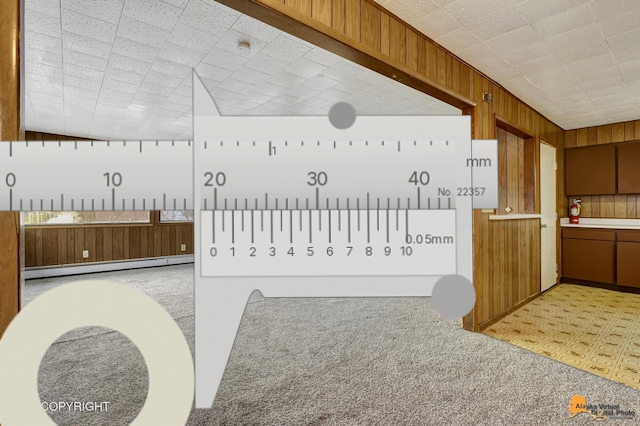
19.8 mm
